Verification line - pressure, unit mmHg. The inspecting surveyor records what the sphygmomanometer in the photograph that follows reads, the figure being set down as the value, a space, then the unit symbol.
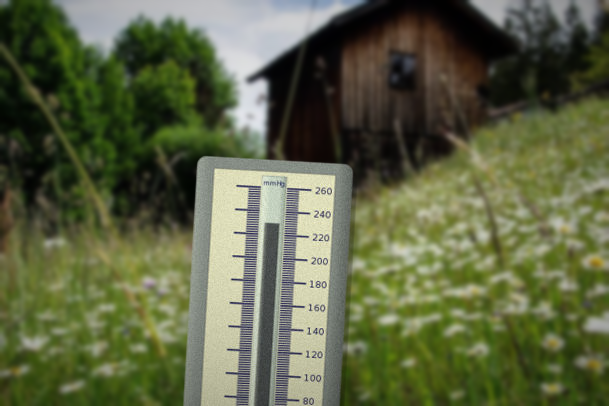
230 mmHg
